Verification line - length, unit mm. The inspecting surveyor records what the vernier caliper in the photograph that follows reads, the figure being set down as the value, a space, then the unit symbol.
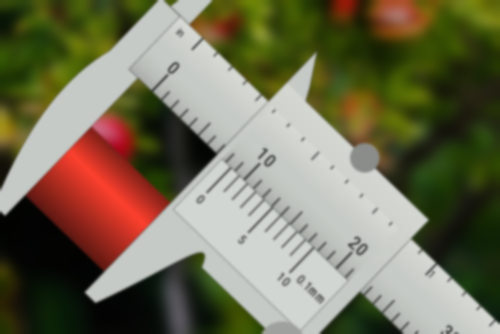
8.6 mm
